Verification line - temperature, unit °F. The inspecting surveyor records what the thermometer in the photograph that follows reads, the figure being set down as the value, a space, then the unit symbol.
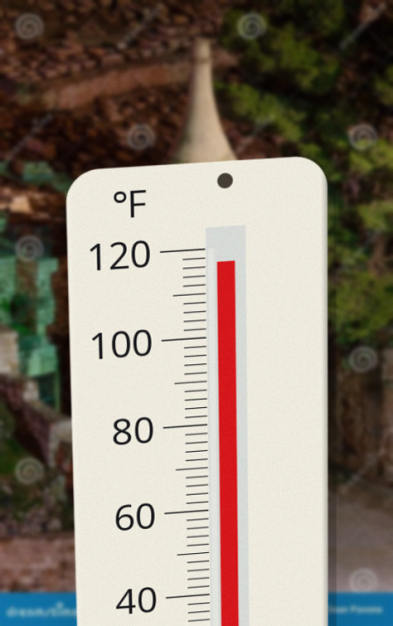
117 °F
